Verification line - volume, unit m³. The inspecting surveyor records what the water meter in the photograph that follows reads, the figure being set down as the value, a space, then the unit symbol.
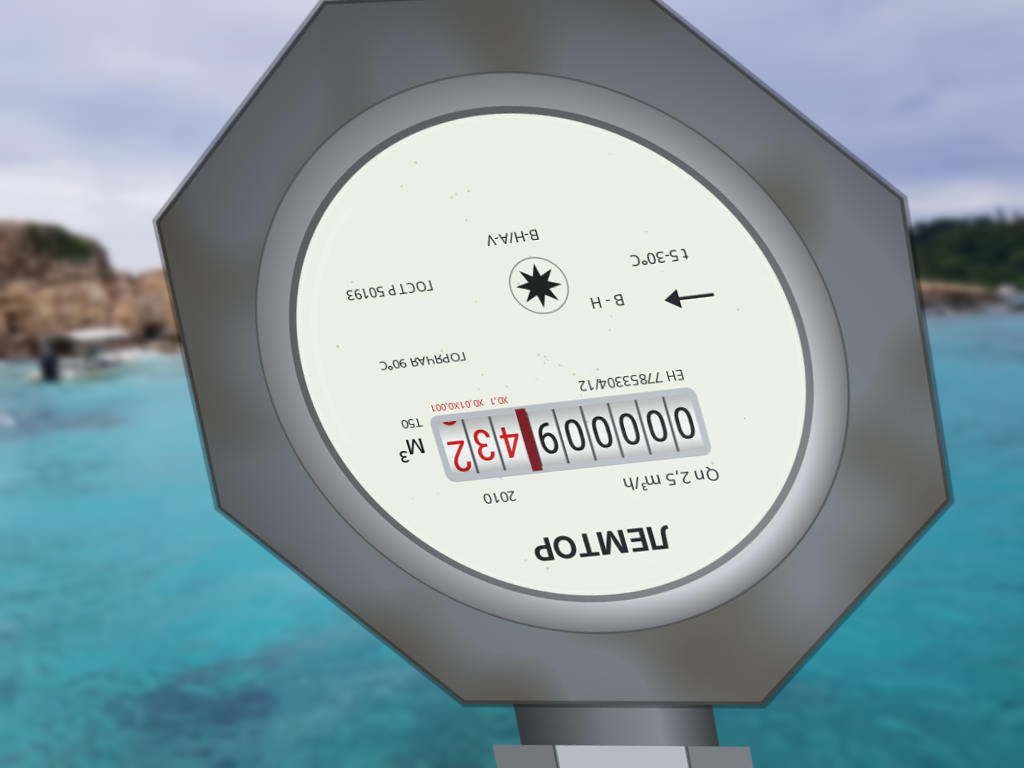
9.432 m³
